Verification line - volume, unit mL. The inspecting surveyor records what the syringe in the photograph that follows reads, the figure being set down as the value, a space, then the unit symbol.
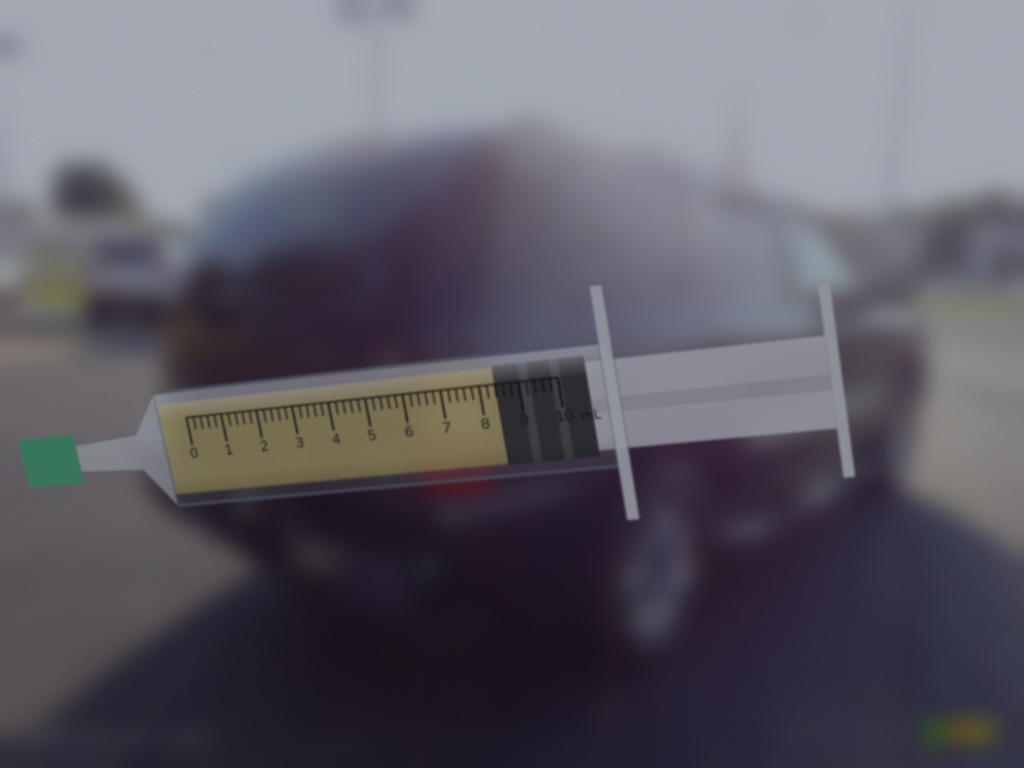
8.4 mL
